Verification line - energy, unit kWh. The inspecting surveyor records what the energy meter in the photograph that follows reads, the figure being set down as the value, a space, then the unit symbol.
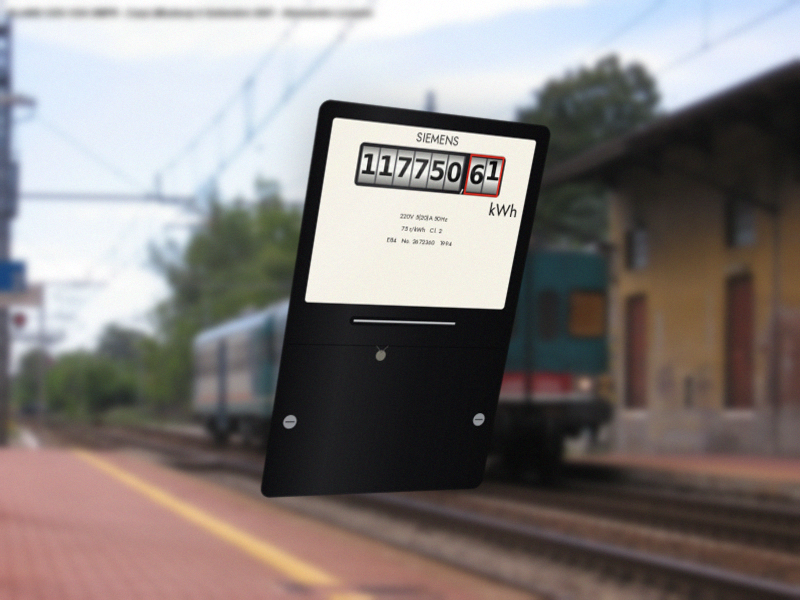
117750.61 kWh
